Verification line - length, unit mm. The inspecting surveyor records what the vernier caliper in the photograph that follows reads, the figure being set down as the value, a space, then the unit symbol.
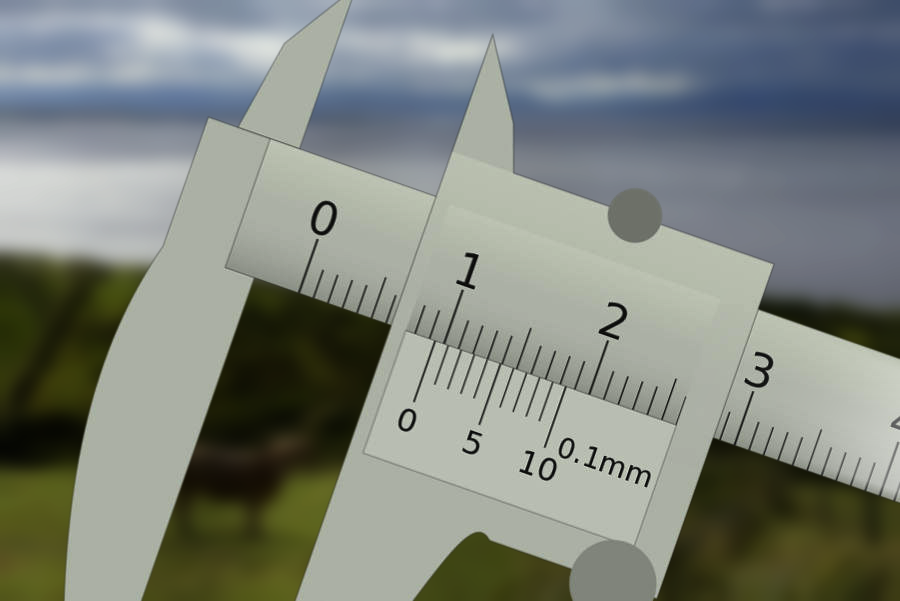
9.4 mm
